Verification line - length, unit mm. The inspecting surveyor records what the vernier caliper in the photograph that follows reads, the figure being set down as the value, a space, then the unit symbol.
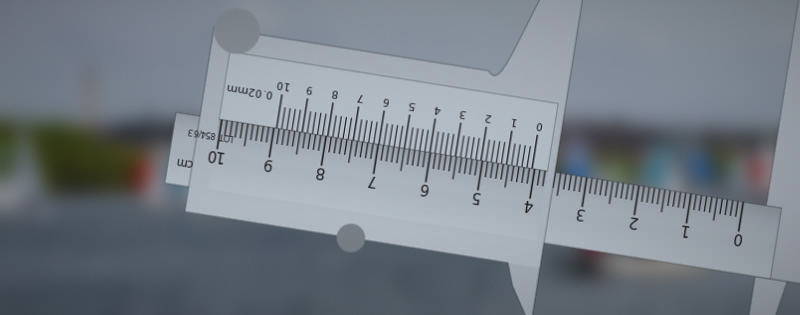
40.5 mm
